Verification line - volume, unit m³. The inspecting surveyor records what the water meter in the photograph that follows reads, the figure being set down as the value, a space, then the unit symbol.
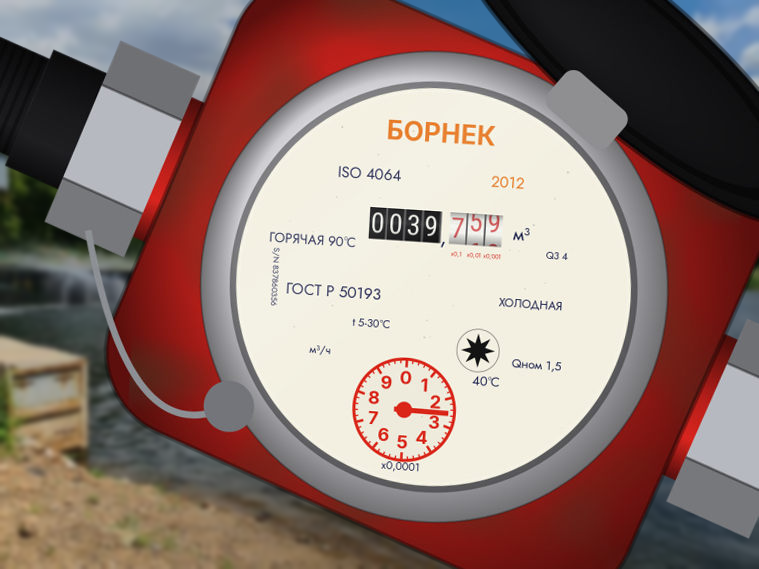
39.7592 m³
